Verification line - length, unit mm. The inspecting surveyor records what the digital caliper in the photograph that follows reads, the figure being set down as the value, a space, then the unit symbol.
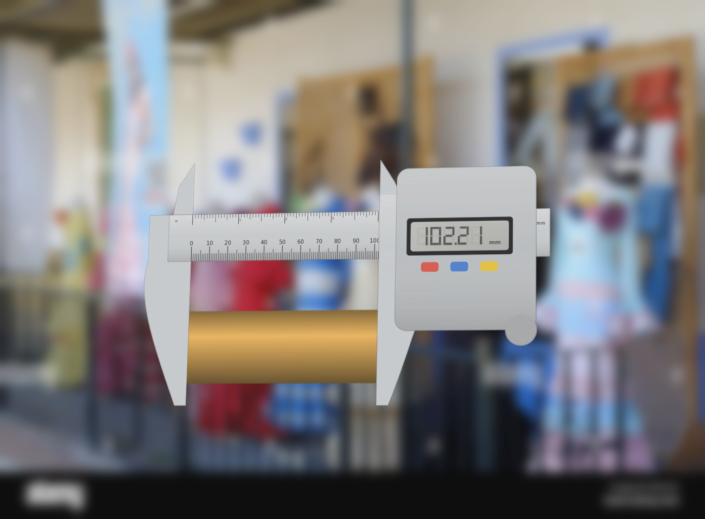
102.21 mm
